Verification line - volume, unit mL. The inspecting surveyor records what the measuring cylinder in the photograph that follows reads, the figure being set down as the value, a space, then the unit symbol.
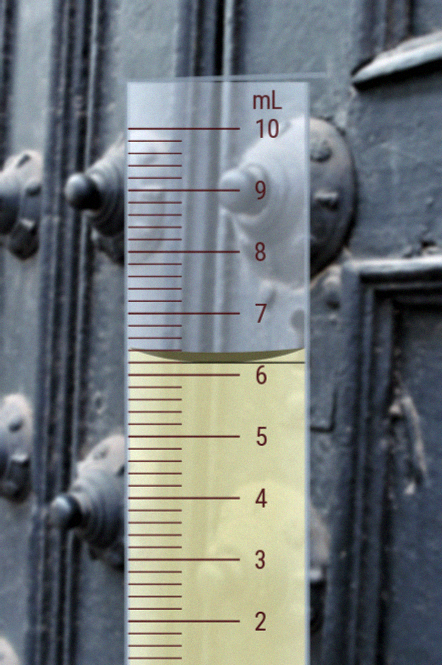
6.2 mL
